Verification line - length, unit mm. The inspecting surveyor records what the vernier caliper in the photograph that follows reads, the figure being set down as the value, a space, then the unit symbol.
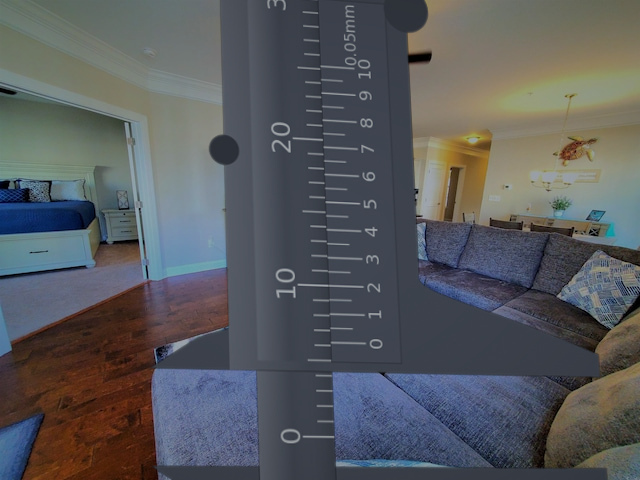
6.2 mm
